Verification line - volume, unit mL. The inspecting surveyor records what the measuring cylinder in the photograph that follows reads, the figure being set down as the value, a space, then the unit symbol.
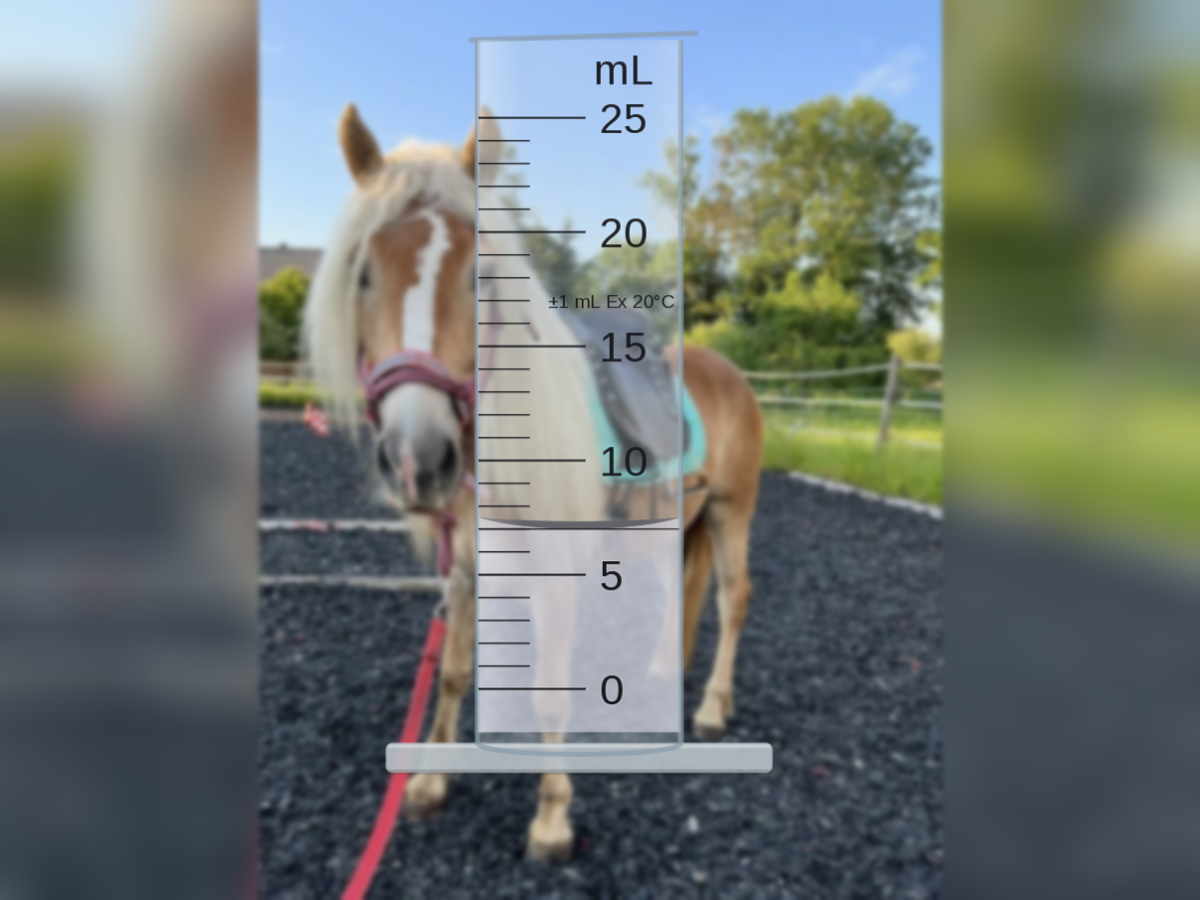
7 mL
